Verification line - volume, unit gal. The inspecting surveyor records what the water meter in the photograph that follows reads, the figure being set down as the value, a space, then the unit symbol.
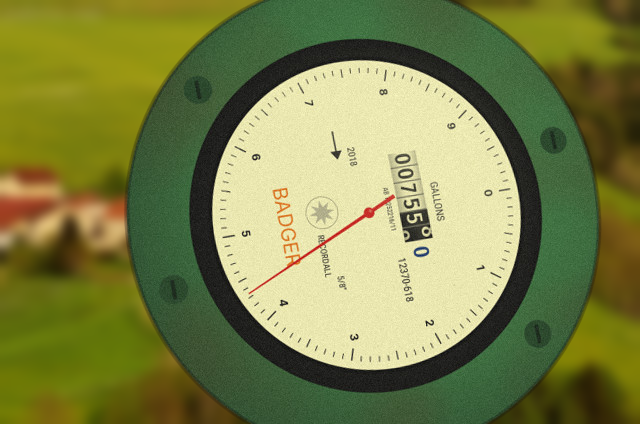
75584.3 gal
